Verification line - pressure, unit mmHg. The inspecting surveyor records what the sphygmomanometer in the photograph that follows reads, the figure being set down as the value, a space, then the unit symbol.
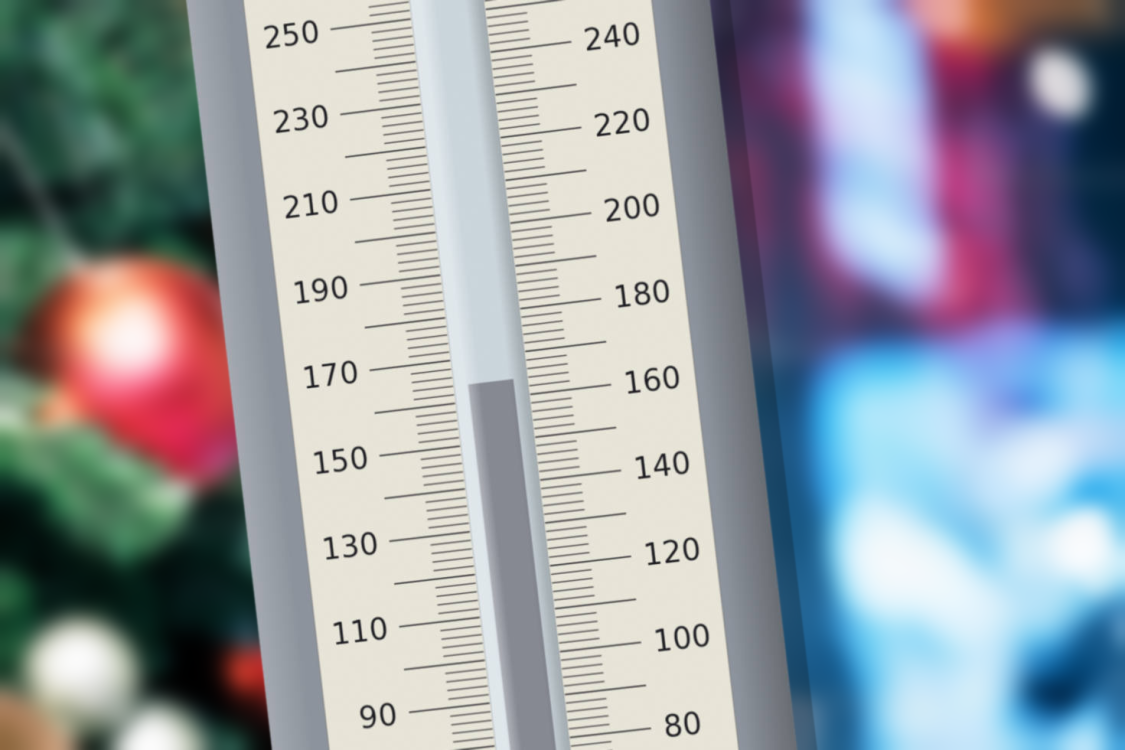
164 mmHg
